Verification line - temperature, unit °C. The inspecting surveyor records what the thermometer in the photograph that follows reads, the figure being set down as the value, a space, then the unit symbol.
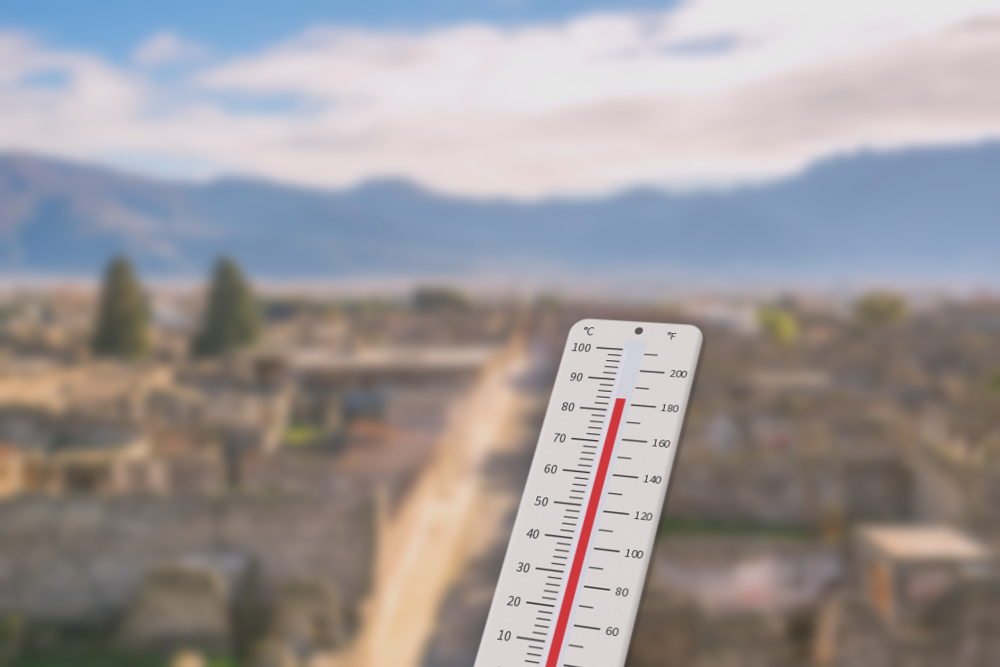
84 °C
